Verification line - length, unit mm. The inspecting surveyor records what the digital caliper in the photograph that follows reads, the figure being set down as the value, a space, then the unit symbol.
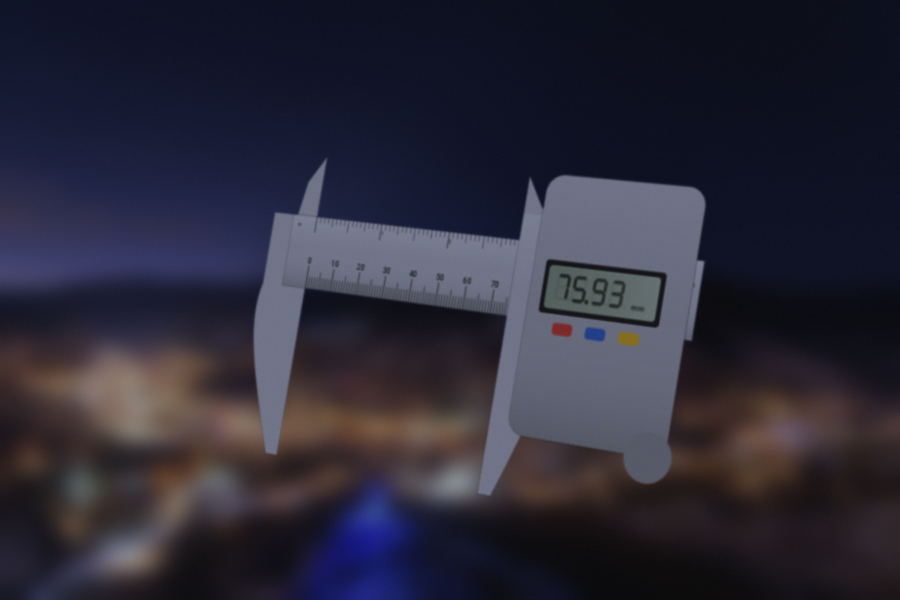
75.93 mm
